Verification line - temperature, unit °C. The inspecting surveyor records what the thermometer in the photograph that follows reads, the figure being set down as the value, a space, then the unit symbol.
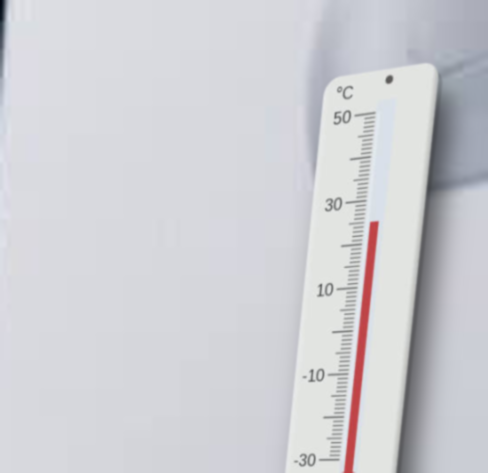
25 °C
